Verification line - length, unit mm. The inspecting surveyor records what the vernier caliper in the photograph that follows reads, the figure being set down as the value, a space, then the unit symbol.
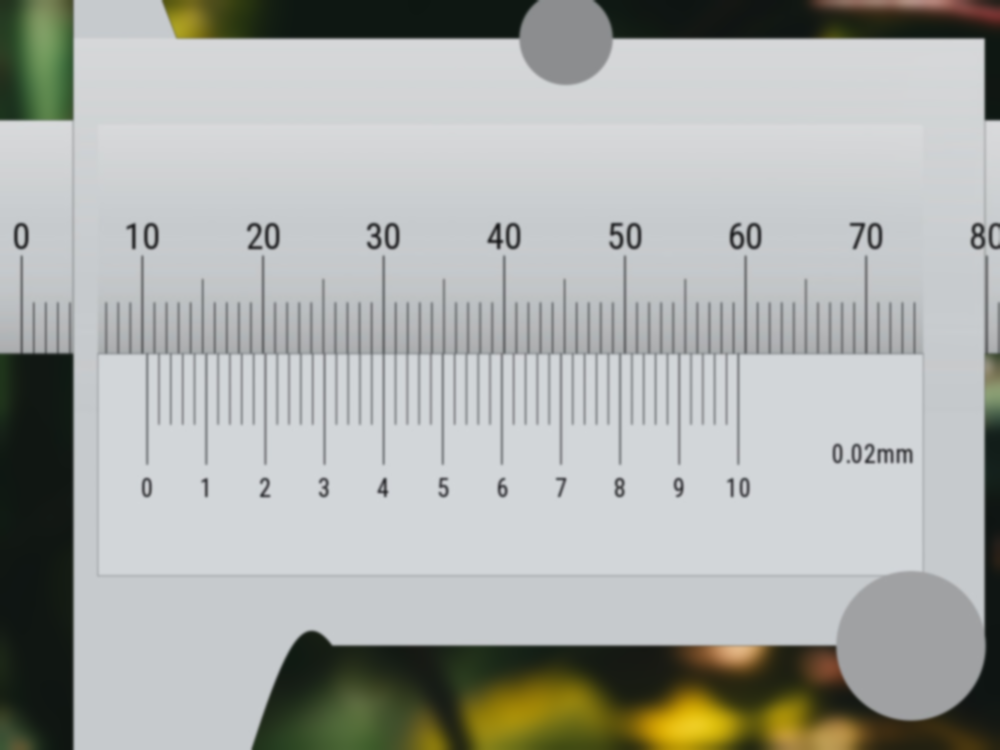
10.4 mm
